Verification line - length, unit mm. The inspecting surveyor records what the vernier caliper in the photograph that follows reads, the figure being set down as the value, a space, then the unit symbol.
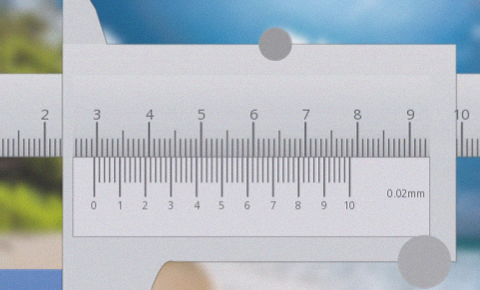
29.5 mm
